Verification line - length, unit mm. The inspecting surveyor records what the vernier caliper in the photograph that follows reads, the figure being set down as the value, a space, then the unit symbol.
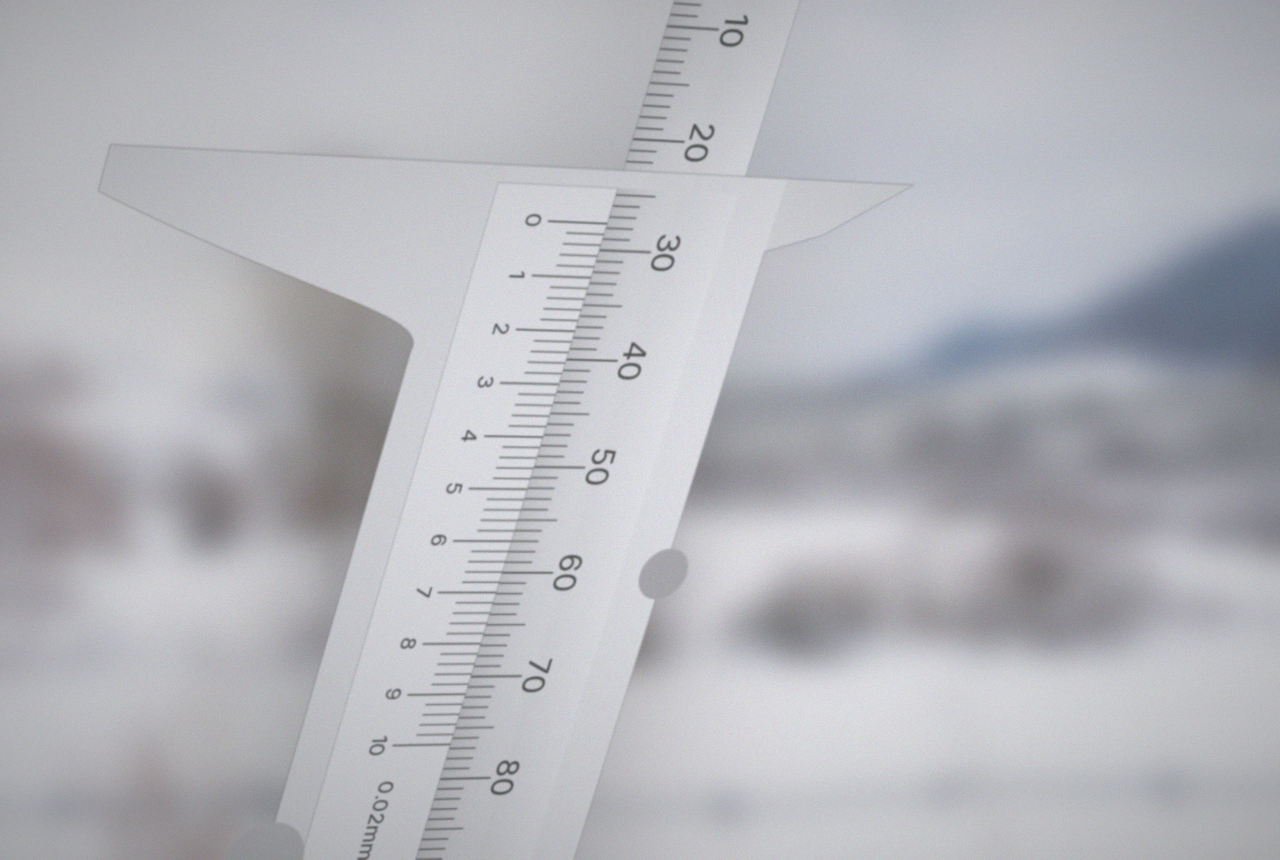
27.6 mm
